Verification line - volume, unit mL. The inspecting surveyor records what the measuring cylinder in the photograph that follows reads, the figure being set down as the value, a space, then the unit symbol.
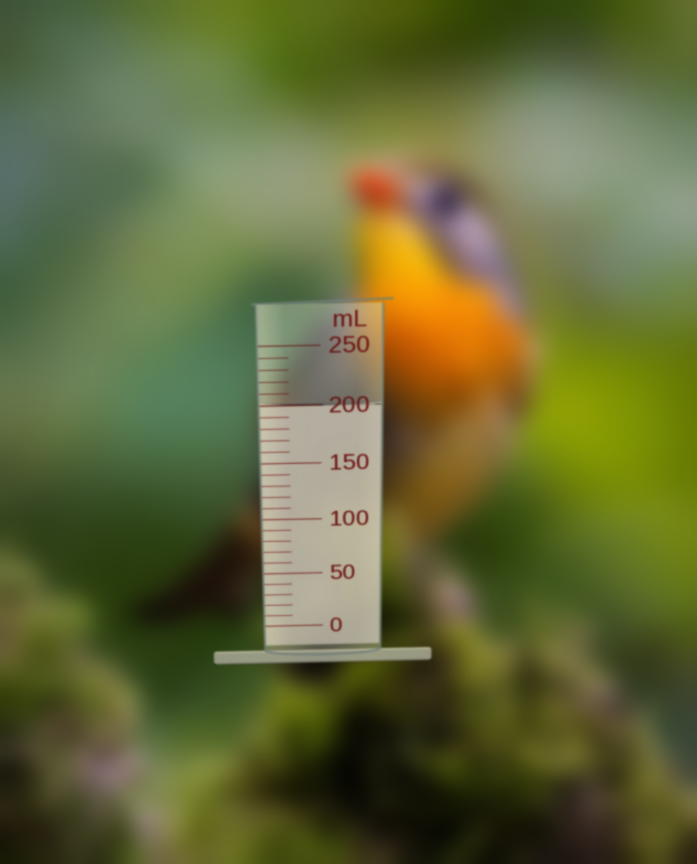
200 mL
